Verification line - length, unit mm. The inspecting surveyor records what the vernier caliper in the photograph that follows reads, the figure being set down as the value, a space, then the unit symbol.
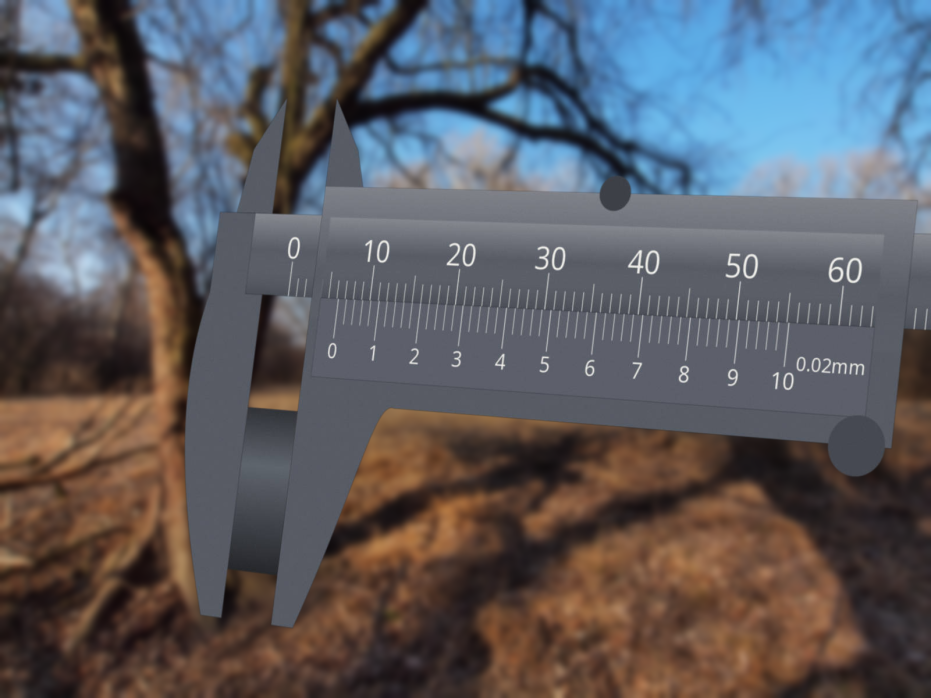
6.2 mm
